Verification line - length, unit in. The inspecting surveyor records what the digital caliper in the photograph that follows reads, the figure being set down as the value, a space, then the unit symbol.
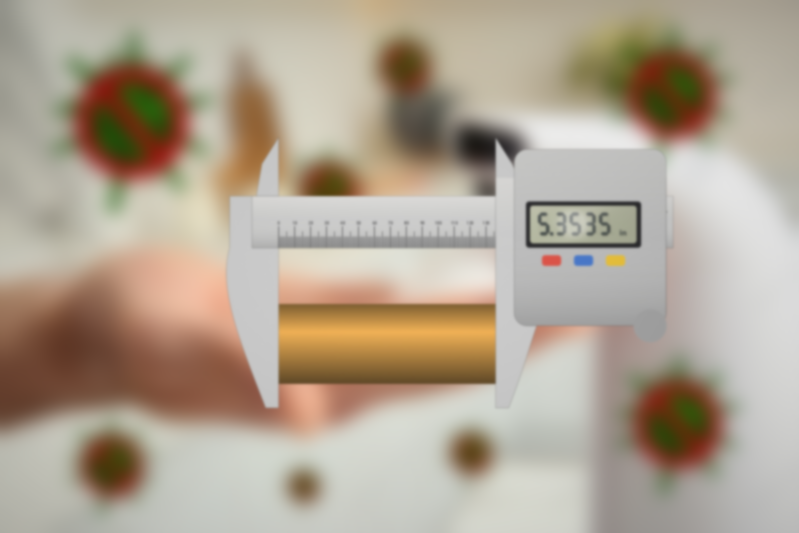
5.3535 in
